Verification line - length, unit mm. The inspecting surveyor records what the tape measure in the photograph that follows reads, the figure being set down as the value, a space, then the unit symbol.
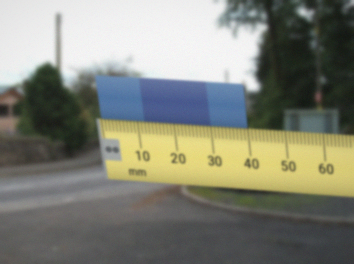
40 mm
